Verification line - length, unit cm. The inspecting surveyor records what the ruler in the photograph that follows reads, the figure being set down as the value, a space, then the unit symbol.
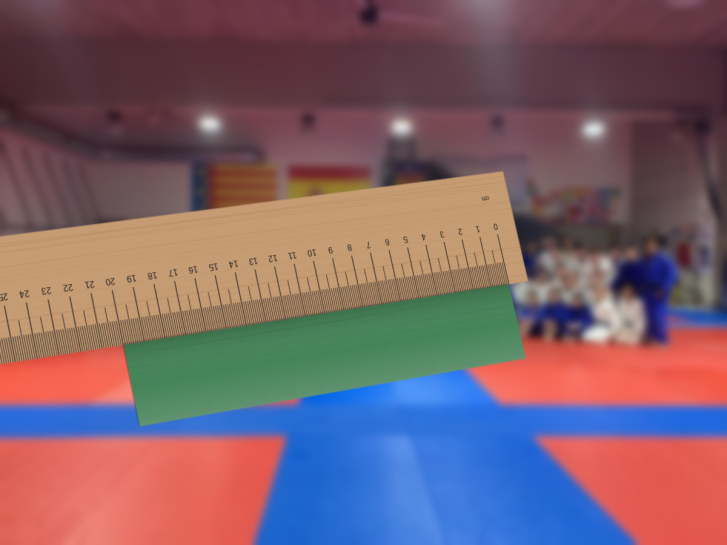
20 cm
